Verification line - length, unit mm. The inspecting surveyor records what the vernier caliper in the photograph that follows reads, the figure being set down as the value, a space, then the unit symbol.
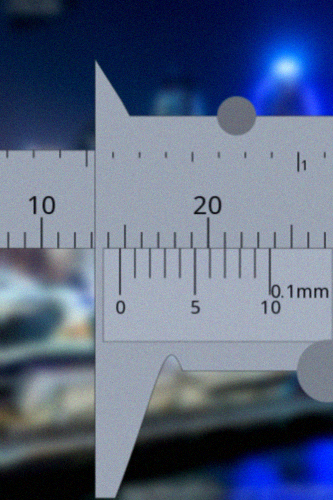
14.7 mm
